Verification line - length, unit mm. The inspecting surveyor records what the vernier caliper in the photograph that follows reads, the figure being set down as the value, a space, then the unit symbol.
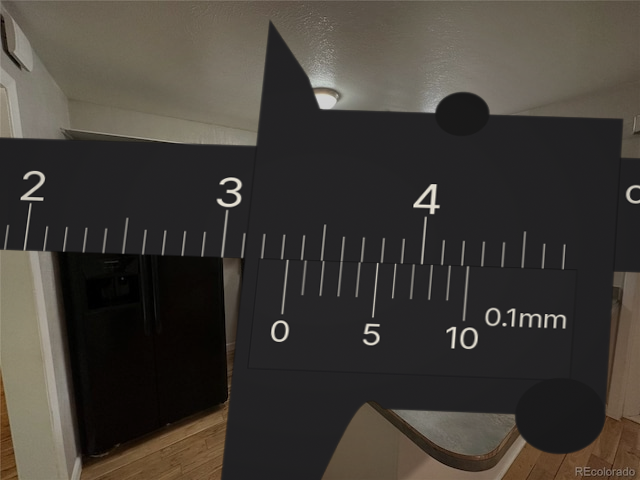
33.3 mm
